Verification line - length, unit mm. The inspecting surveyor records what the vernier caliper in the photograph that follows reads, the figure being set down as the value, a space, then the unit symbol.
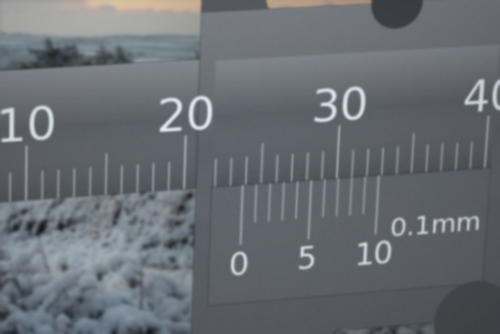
23.8 mm
